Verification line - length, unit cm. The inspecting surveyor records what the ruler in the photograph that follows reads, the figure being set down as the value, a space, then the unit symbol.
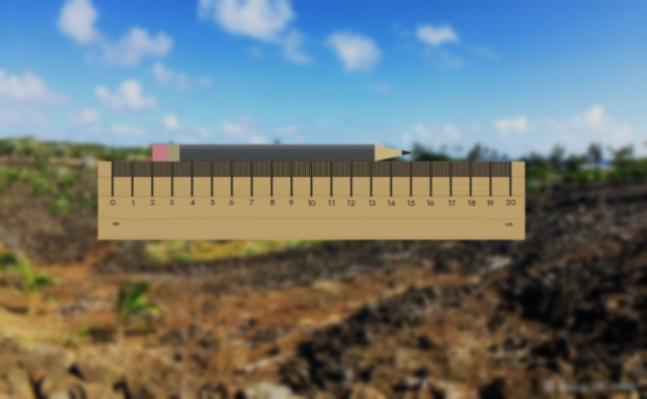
13 cm
